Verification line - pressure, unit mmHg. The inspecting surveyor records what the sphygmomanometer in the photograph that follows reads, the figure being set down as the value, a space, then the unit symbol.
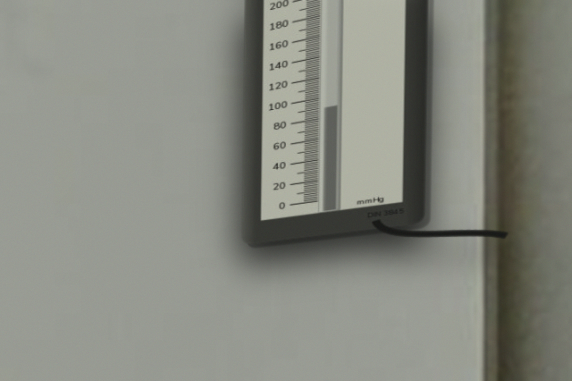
90 mmHg
